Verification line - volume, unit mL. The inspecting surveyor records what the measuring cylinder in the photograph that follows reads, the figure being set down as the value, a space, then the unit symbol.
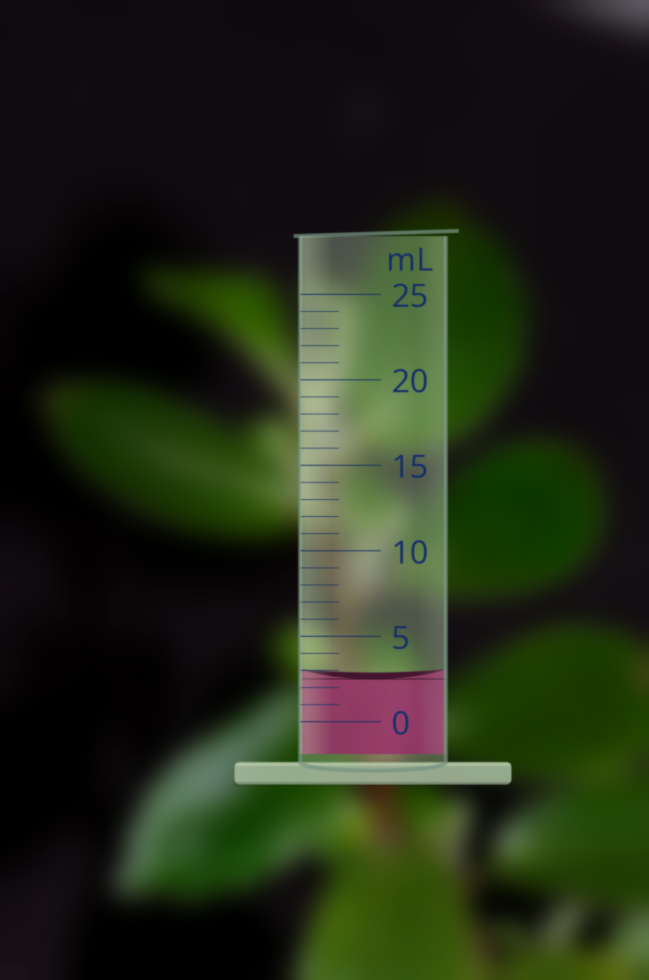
2.5 mL
